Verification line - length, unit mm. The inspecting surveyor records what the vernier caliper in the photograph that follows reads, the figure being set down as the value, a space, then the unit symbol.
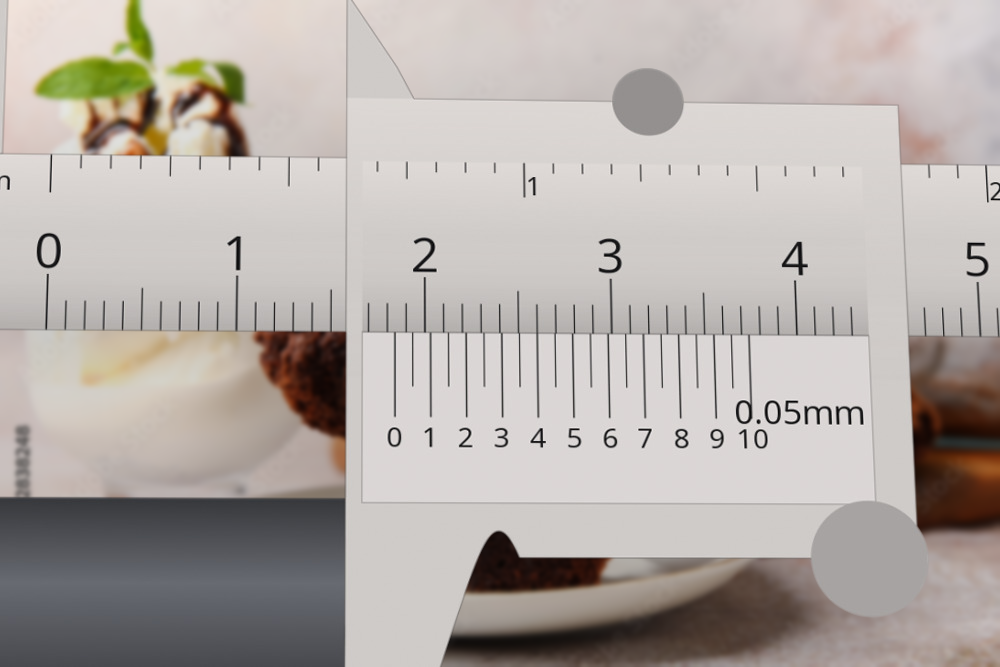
18.4 mm
